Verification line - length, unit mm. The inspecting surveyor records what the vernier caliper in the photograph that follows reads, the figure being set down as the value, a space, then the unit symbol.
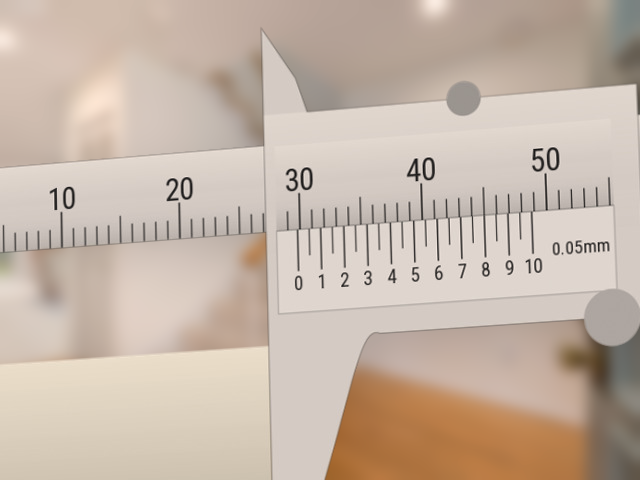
29.8 mm
